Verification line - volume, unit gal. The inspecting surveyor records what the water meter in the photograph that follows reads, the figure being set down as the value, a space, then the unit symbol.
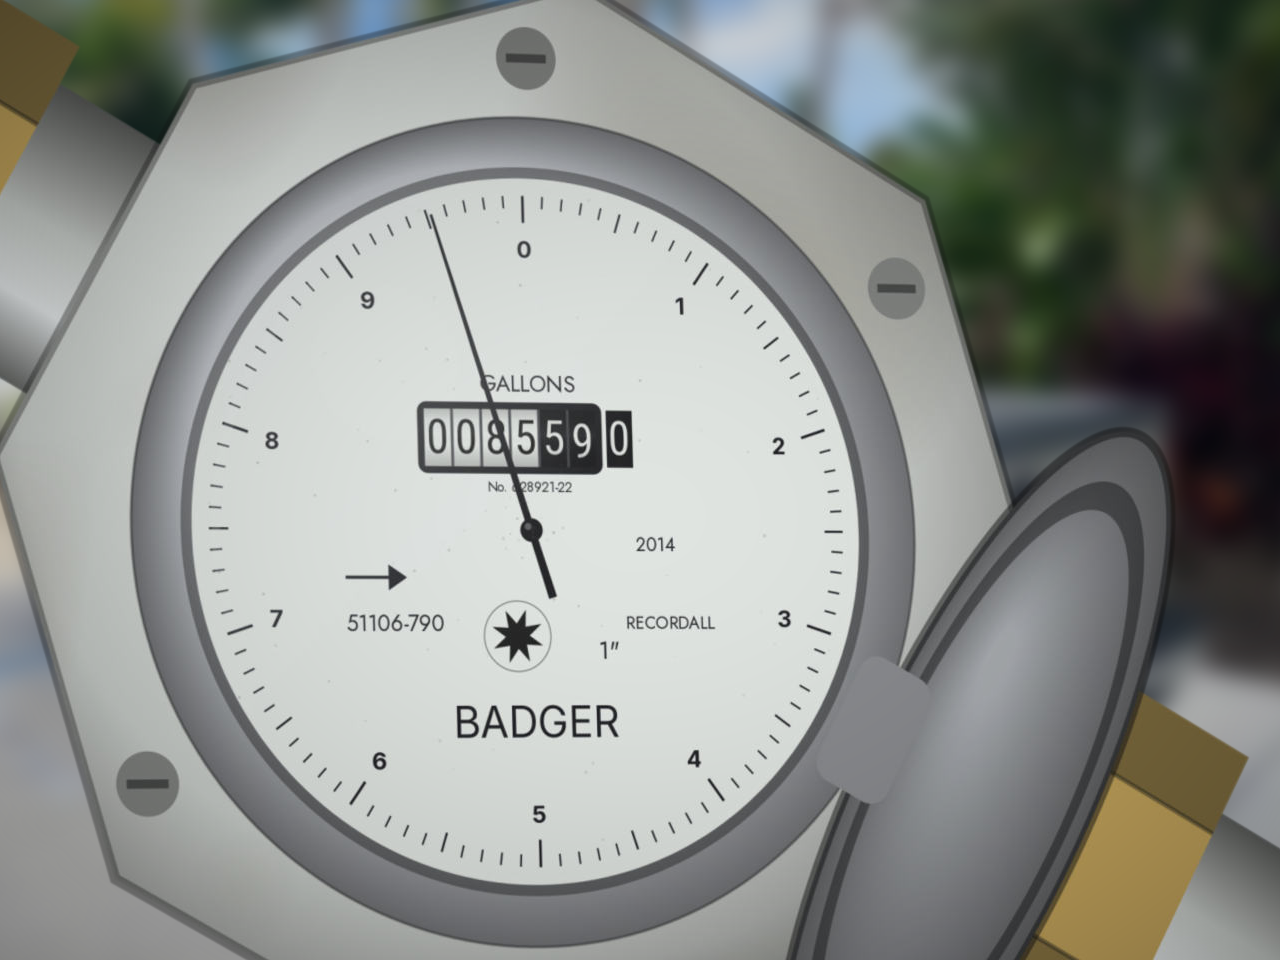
85589.5 gal
